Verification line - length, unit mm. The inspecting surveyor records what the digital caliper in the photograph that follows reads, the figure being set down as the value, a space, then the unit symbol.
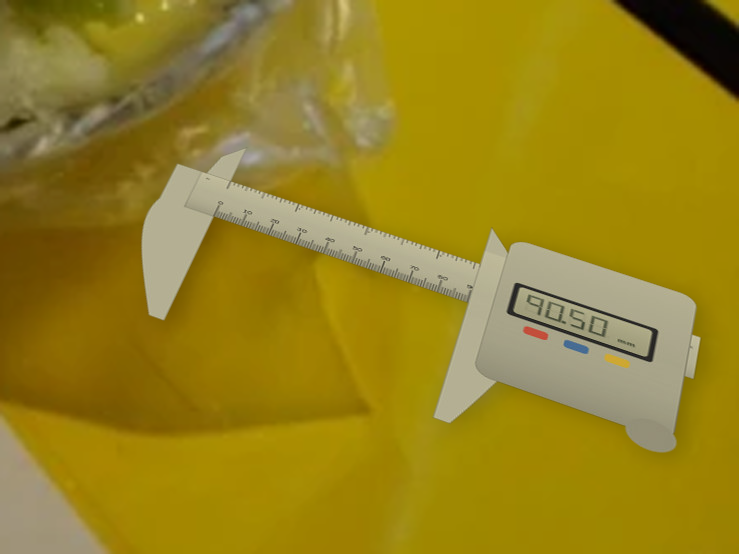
90.50 mm
